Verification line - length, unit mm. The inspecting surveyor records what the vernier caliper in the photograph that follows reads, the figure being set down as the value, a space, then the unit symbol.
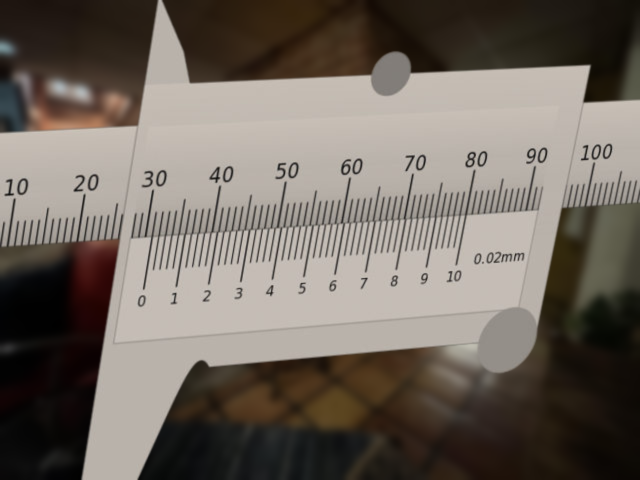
31.0 mm
